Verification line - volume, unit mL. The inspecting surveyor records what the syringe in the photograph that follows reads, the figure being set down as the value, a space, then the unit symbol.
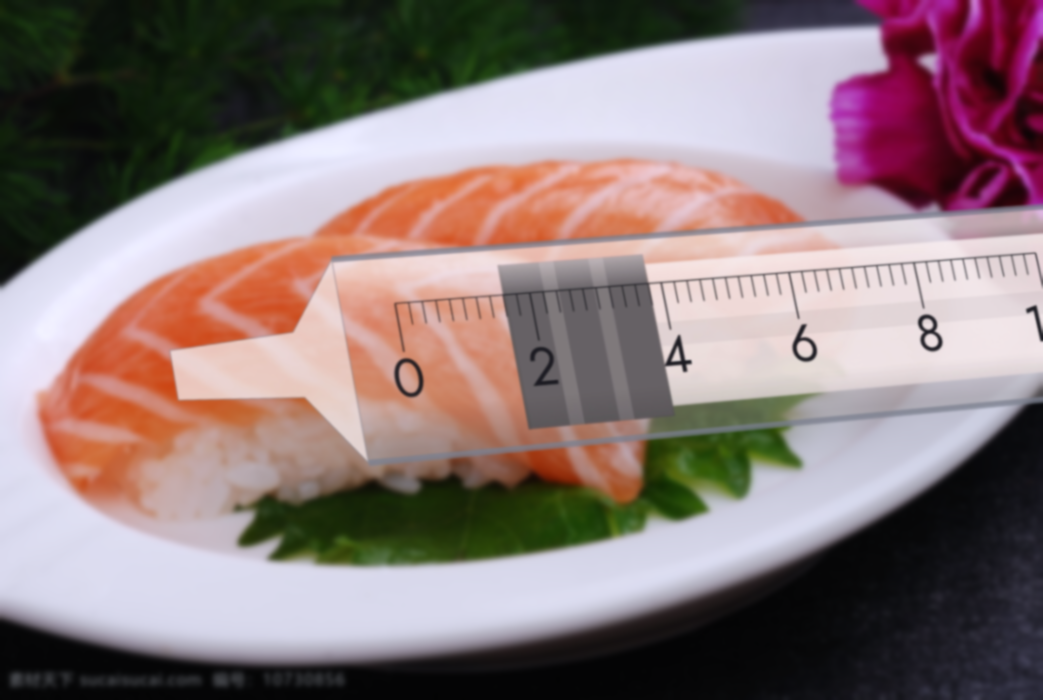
1.6 mL
